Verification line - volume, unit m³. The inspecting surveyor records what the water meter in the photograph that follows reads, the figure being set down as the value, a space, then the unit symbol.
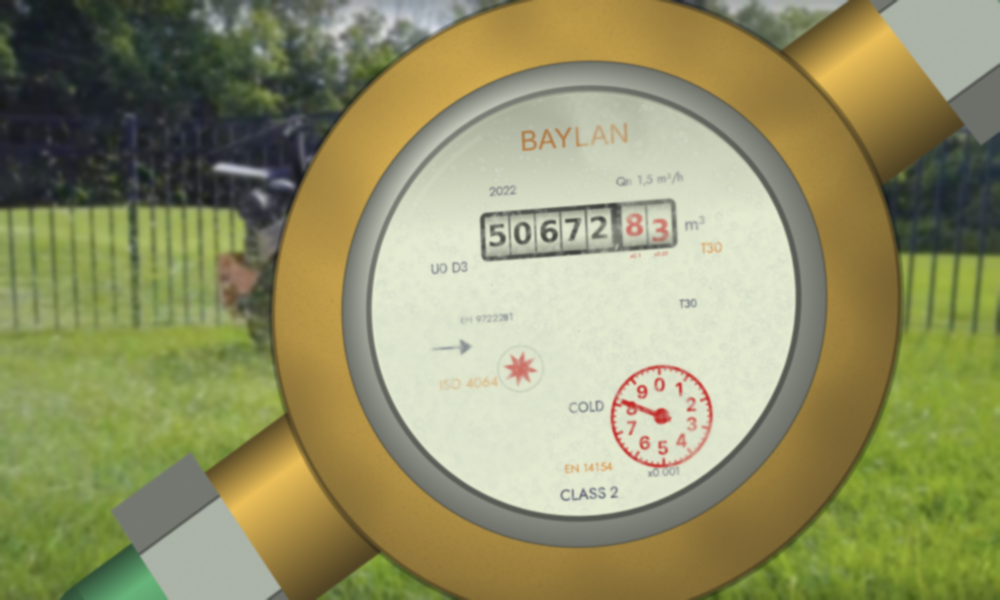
50672.828 m³
